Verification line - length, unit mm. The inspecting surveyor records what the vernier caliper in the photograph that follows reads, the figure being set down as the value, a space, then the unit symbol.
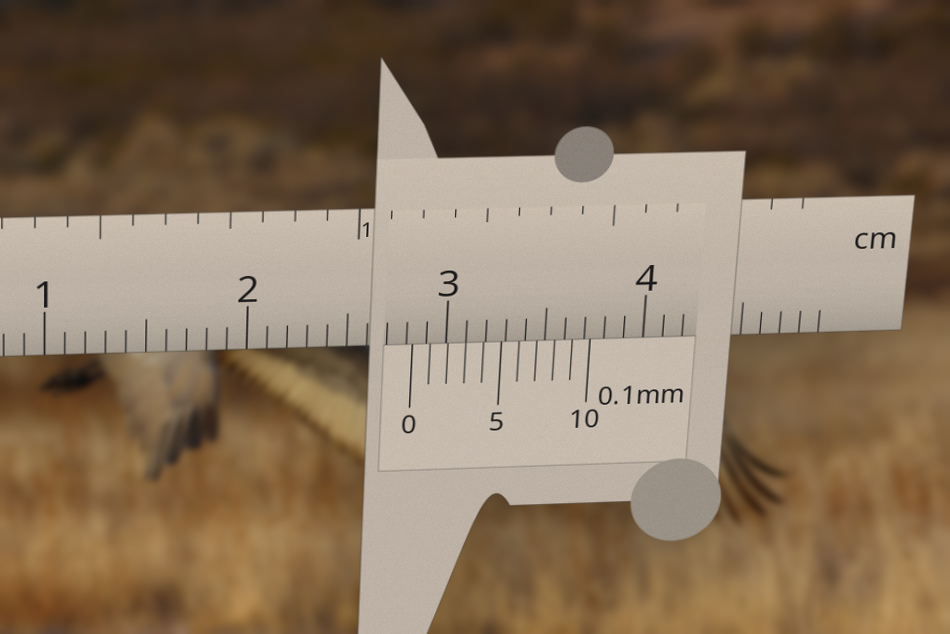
28.3 mm
